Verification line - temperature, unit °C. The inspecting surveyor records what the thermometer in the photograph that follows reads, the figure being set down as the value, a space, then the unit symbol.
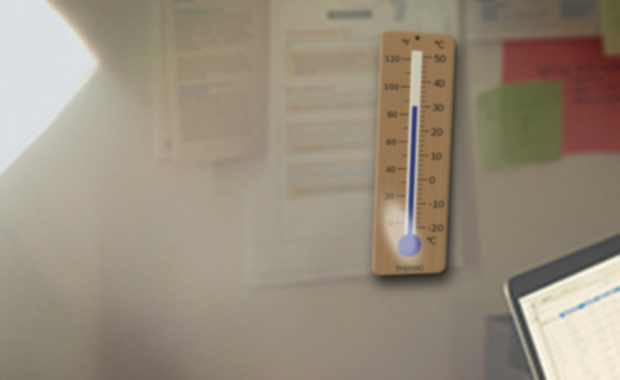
30 °C
